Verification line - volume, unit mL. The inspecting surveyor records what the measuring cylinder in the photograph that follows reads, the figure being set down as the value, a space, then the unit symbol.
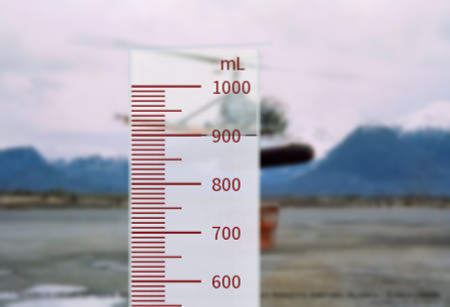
900 mL
